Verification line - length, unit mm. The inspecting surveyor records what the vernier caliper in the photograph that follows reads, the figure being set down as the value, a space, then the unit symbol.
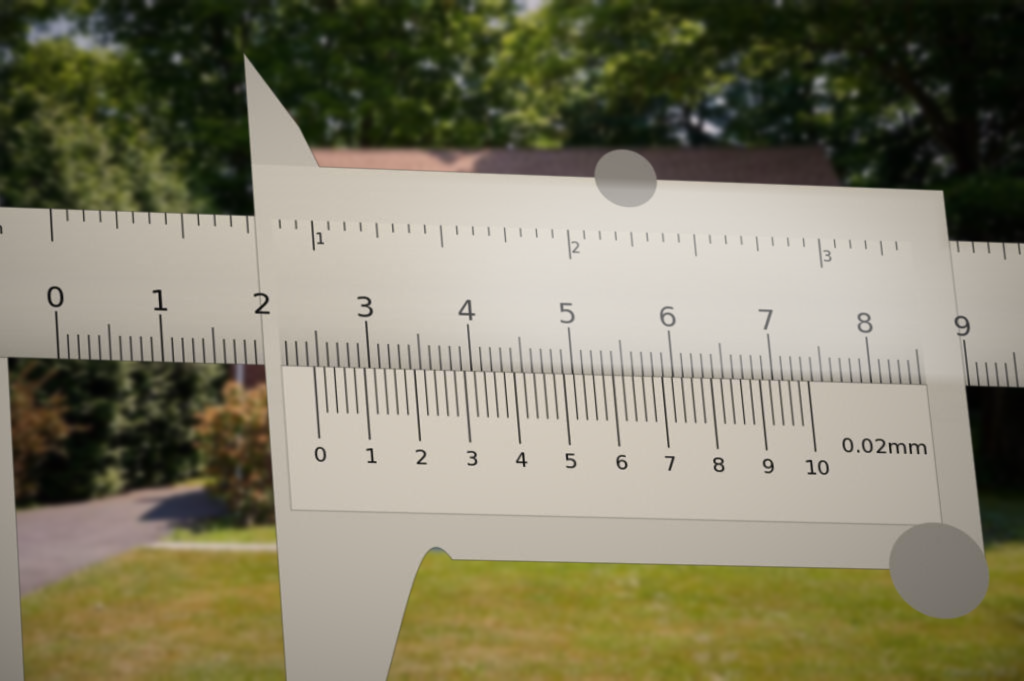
24.6 mm
